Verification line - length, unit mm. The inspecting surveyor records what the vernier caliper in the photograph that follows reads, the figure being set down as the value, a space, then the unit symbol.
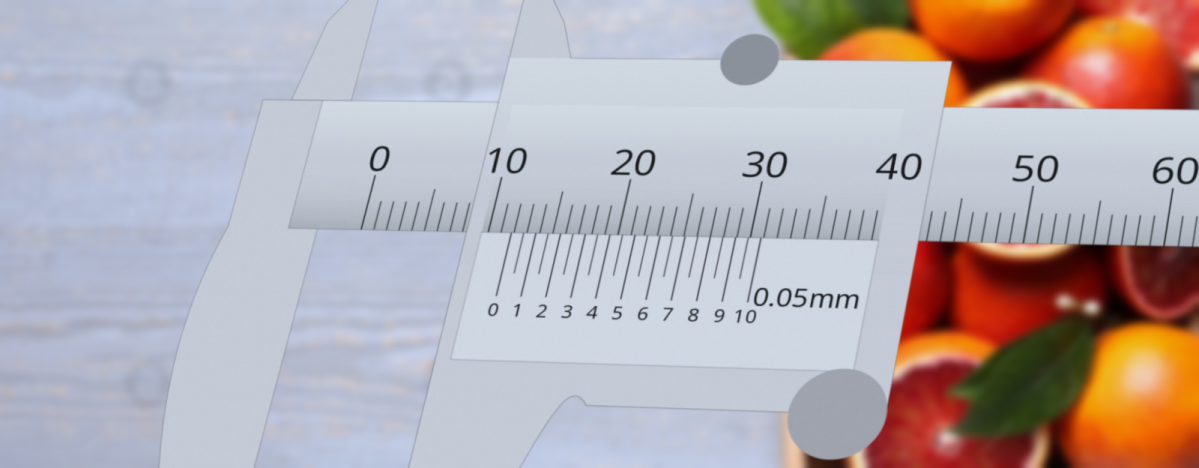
11.8 mm
